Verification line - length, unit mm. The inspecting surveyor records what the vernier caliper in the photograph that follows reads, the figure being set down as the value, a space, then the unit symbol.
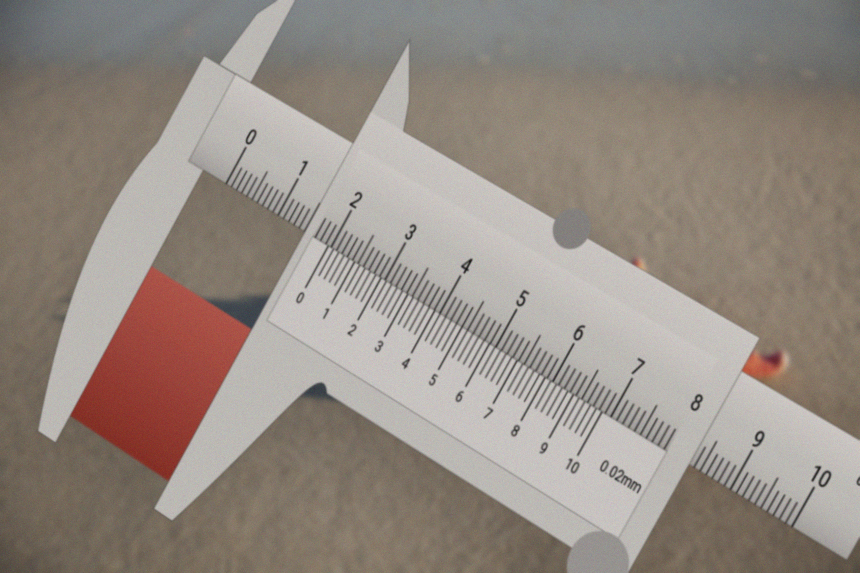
19.5 mm
